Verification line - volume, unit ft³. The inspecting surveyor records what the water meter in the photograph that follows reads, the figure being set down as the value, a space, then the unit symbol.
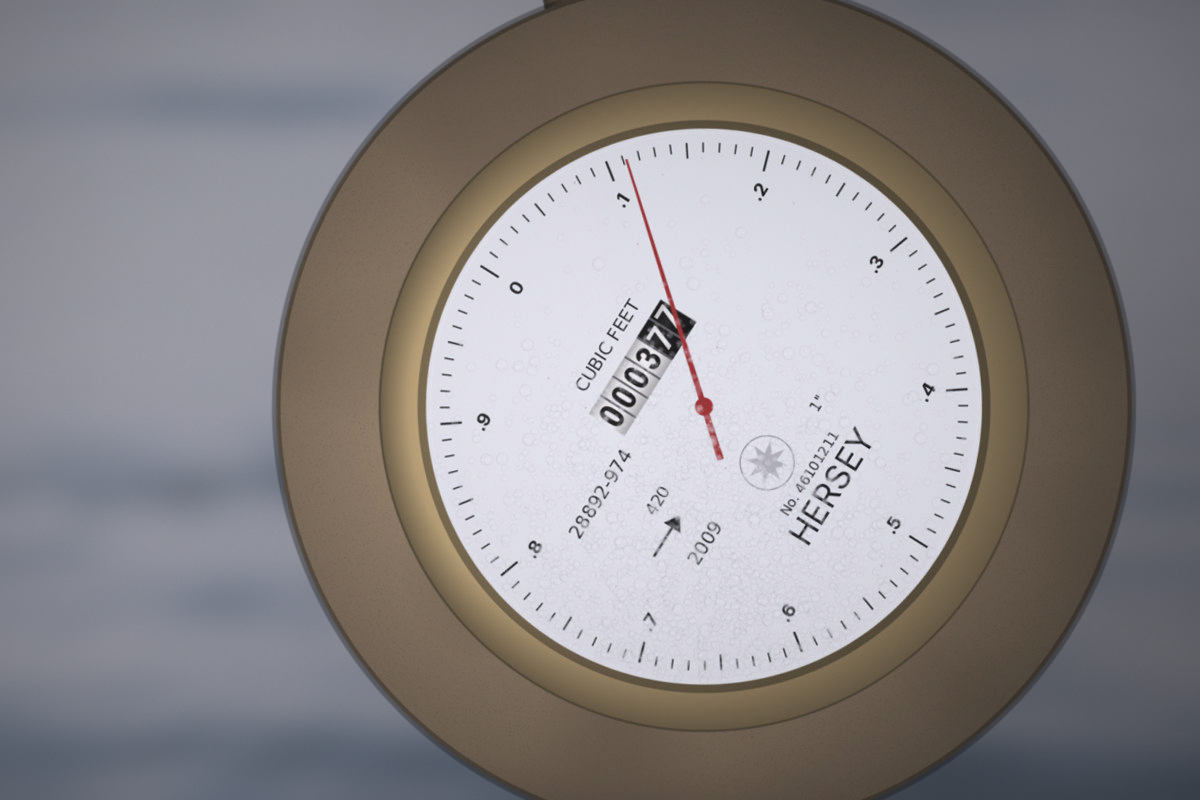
377.11 ft³
